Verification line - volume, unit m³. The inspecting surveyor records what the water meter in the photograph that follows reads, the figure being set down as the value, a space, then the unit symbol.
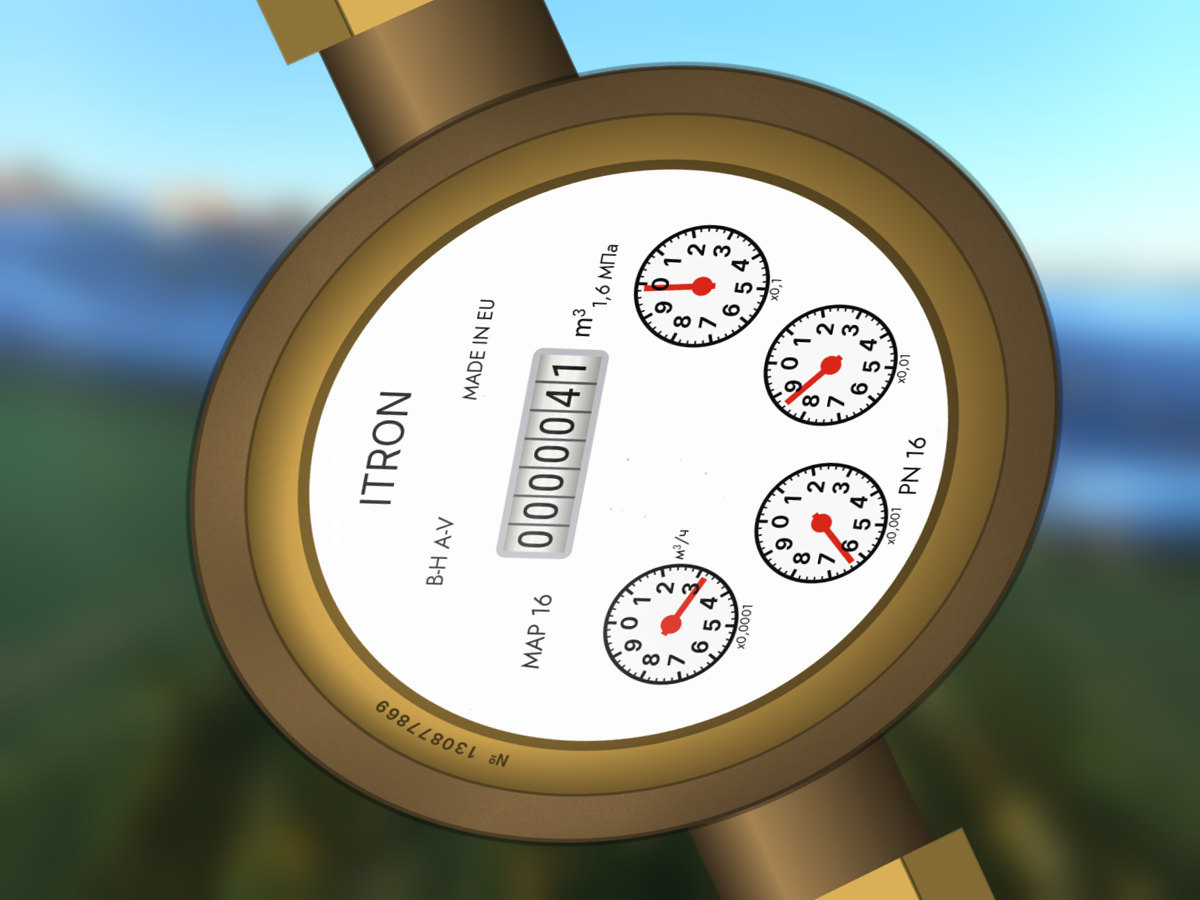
40.9863 m³
